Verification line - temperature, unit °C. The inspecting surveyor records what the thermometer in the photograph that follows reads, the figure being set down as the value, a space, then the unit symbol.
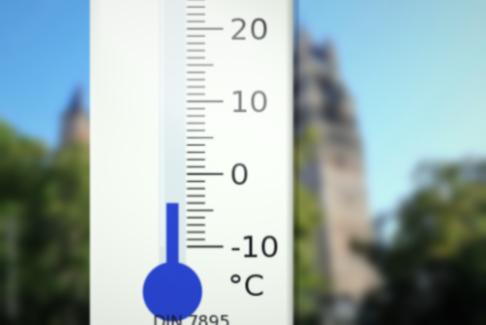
-4 °C
